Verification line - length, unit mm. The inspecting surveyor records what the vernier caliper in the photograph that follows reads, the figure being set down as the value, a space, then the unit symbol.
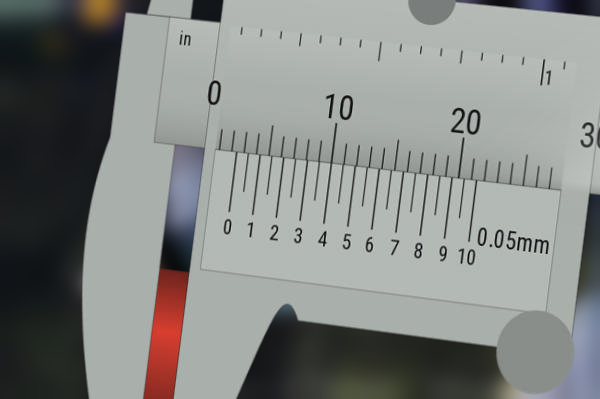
2.4 mm
